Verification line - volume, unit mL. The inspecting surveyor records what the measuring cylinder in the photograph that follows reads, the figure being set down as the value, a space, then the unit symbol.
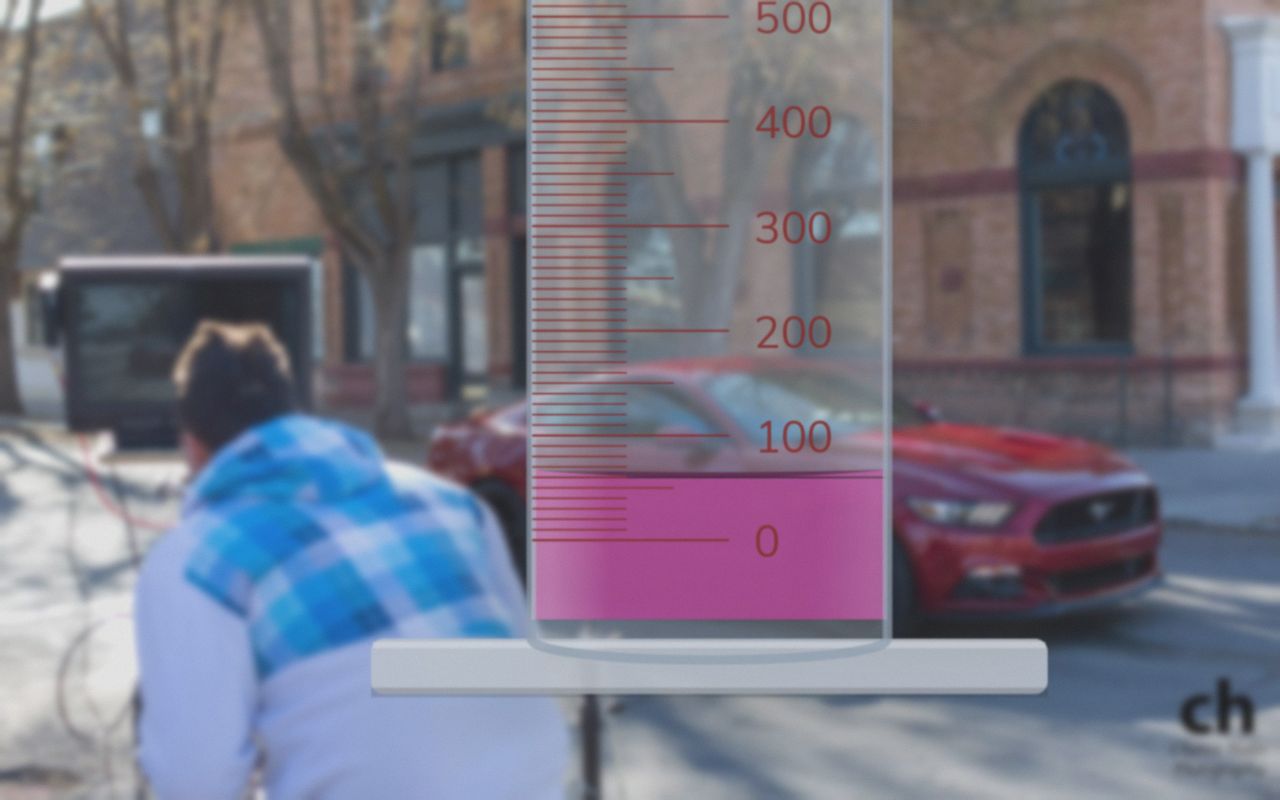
60 mL
